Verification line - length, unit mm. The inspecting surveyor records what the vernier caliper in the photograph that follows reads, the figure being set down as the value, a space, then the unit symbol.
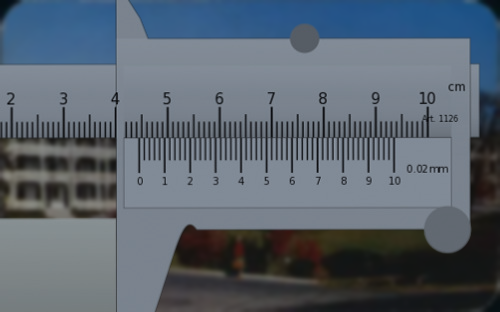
44.5 mm
